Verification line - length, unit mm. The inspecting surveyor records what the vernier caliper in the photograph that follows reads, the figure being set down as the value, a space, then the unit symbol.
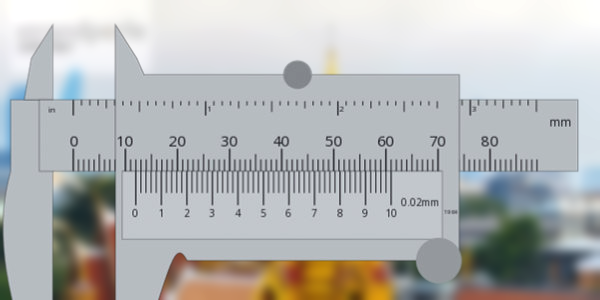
12.0 mm
